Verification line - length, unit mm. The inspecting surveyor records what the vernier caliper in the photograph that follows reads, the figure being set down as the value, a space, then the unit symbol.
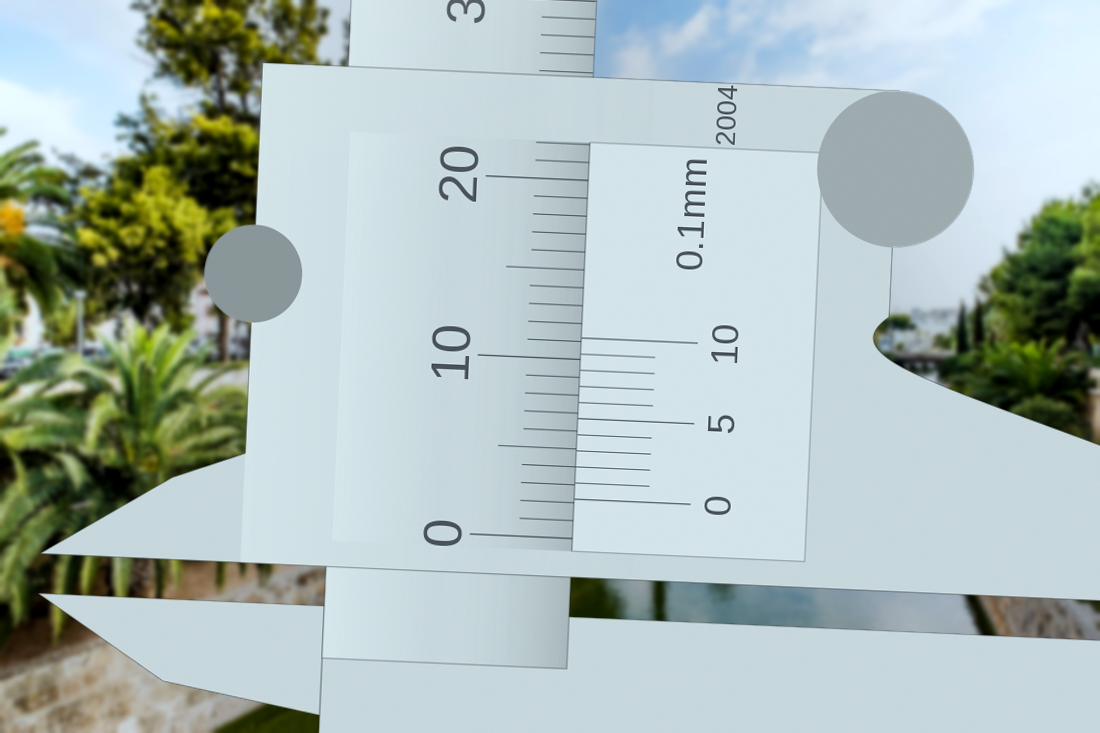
2.2 mm
